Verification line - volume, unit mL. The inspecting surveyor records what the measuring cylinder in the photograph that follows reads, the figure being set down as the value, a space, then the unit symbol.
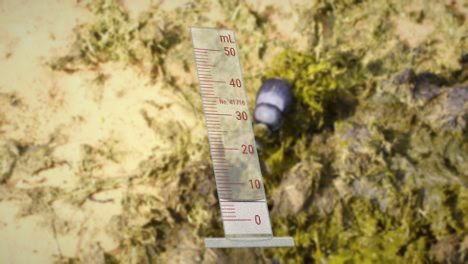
5 mL
